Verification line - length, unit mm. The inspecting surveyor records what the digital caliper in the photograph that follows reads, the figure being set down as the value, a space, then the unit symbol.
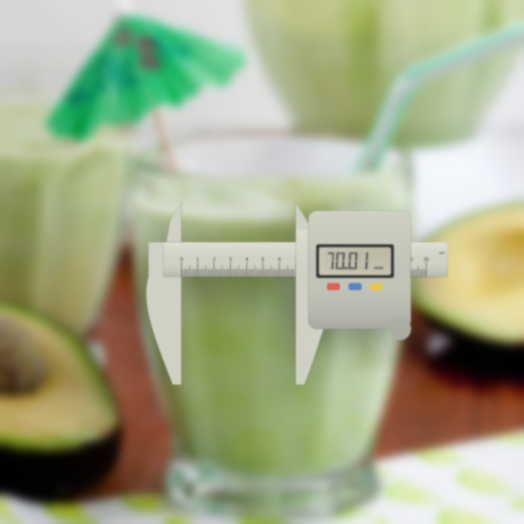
70.01 mm
